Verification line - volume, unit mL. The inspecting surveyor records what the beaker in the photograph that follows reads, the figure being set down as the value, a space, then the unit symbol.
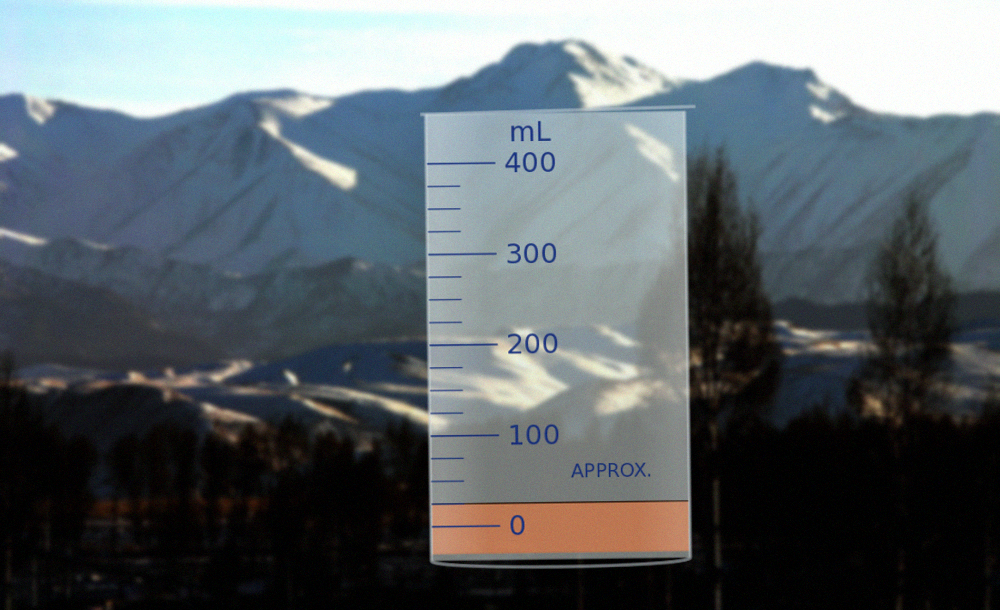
25 mL
